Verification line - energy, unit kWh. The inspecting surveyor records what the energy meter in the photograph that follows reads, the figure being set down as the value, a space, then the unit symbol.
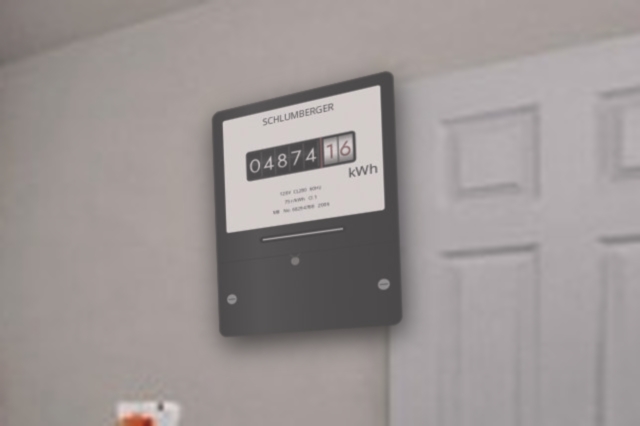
4874.16 kWh
